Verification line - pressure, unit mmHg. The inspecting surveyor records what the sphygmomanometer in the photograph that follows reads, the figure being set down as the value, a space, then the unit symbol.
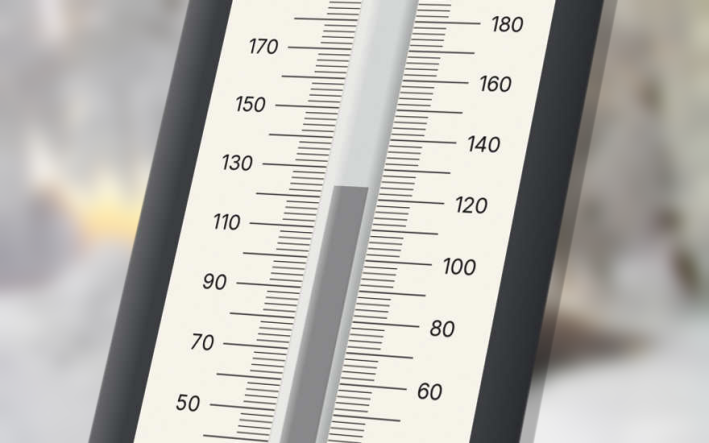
124 mmHg
